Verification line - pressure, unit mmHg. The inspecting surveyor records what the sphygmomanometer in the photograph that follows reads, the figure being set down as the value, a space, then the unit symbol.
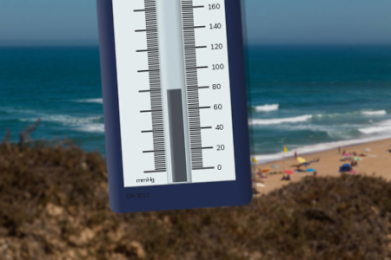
80 mmHg
